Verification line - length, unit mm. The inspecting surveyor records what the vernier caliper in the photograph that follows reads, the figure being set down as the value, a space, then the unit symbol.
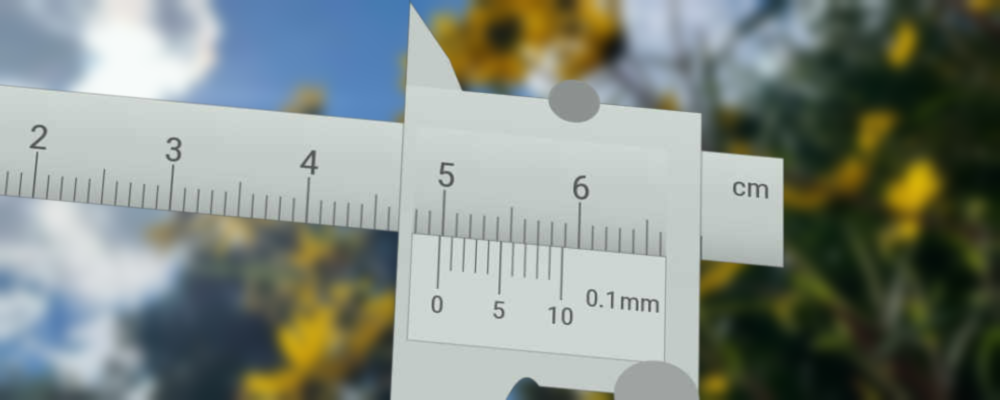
49.8 mm
